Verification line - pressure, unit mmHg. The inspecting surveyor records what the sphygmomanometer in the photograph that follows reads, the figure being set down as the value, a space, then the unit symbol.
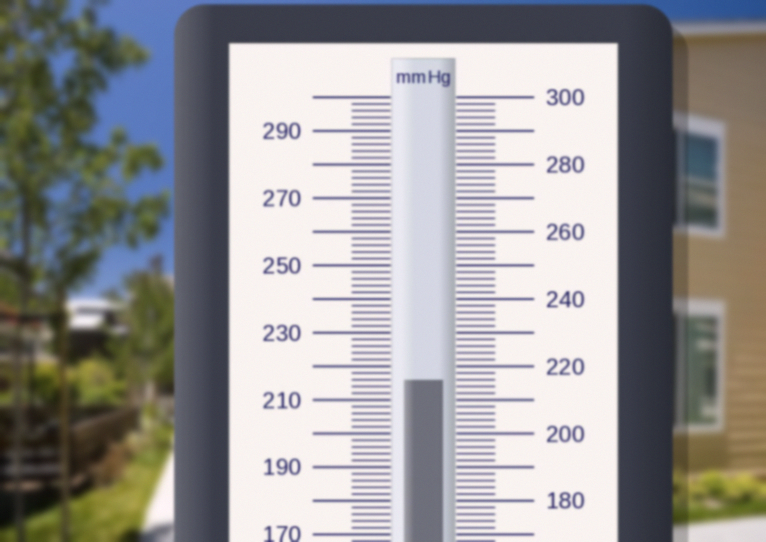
216 mmHg
